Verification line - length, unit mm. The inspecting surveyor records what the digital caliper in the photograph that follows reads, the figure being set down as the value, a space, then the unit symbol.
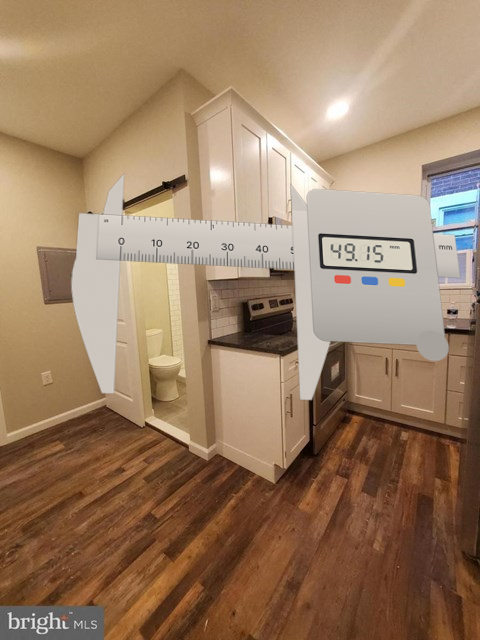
49.15 mm
